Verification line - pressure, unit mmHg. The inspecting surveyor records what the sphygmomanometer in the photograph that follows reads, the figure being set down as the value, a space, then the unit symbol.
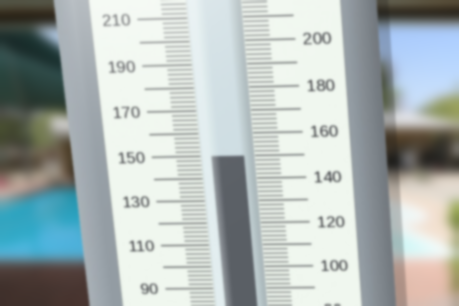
150 mmHg
